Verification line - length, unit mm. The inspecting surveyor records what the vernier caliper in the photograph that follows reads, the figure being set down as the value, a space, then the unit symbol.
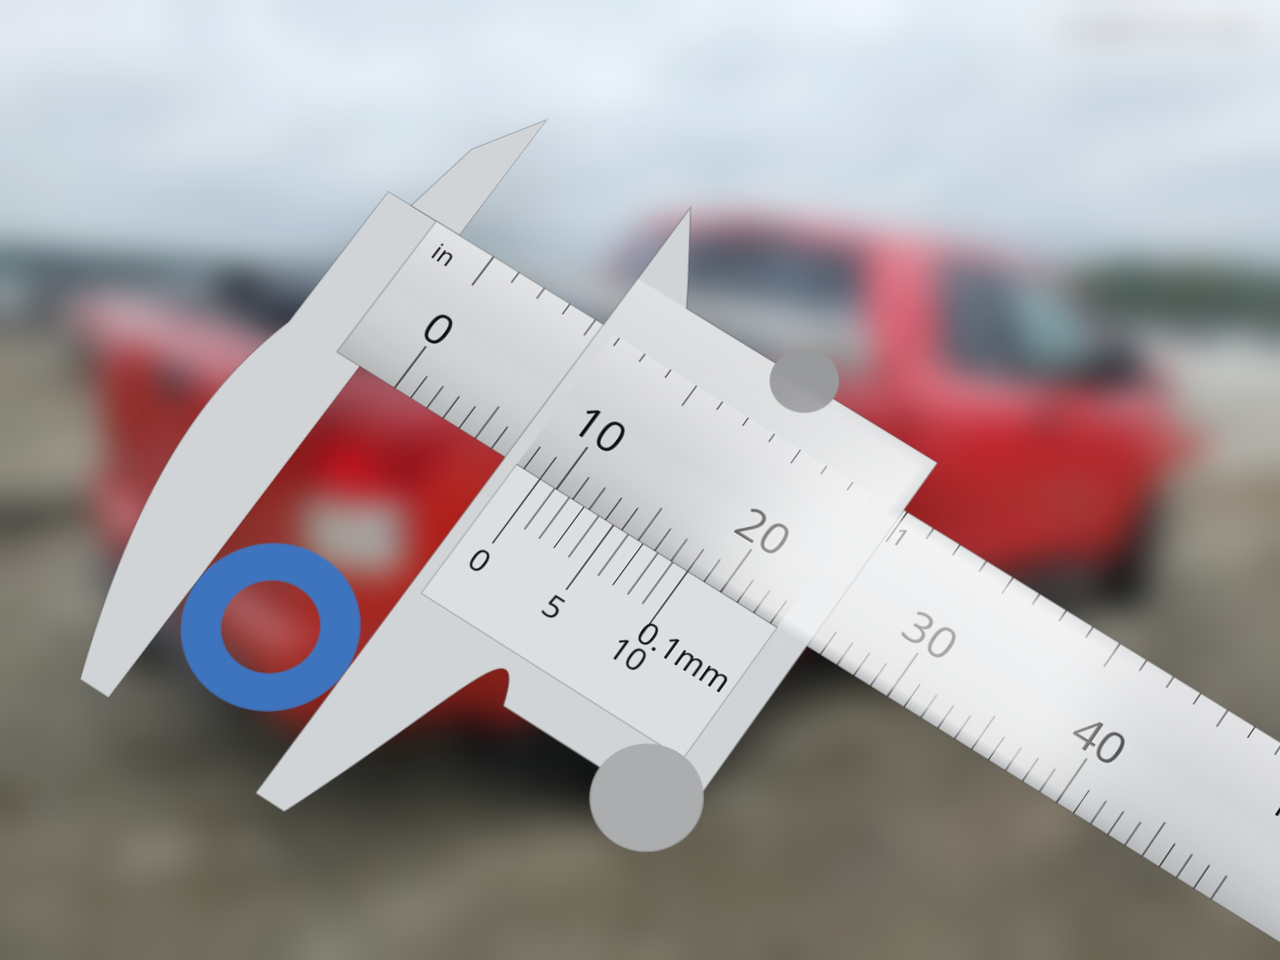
9.0 mm
